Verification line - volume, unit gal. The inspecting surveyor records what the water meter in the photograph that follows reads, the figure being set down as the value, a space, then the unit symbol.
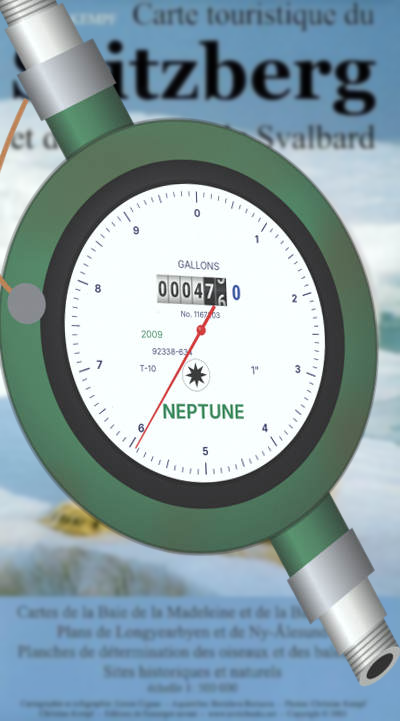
4755.9 gal
